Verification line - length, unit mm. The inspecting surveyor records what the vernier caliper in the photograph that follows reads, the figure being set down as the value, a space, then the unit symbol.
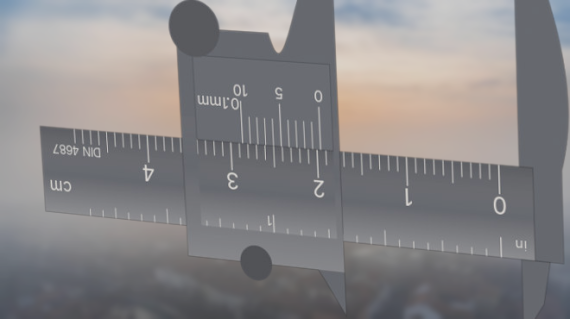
19.6 mm
